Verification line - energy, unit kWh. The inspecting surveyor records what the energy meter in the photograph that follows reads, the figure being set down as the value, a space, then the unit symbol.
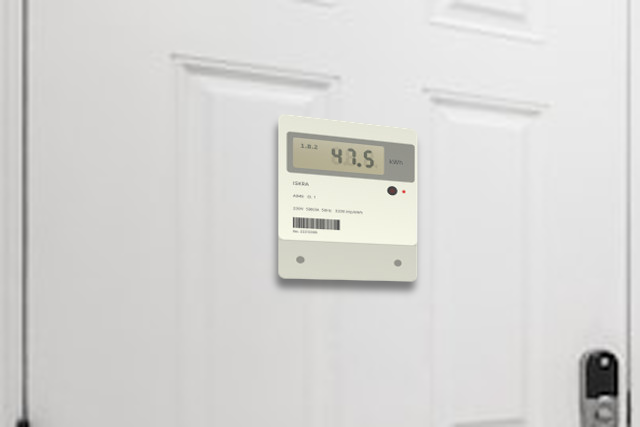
47.5 kWh
